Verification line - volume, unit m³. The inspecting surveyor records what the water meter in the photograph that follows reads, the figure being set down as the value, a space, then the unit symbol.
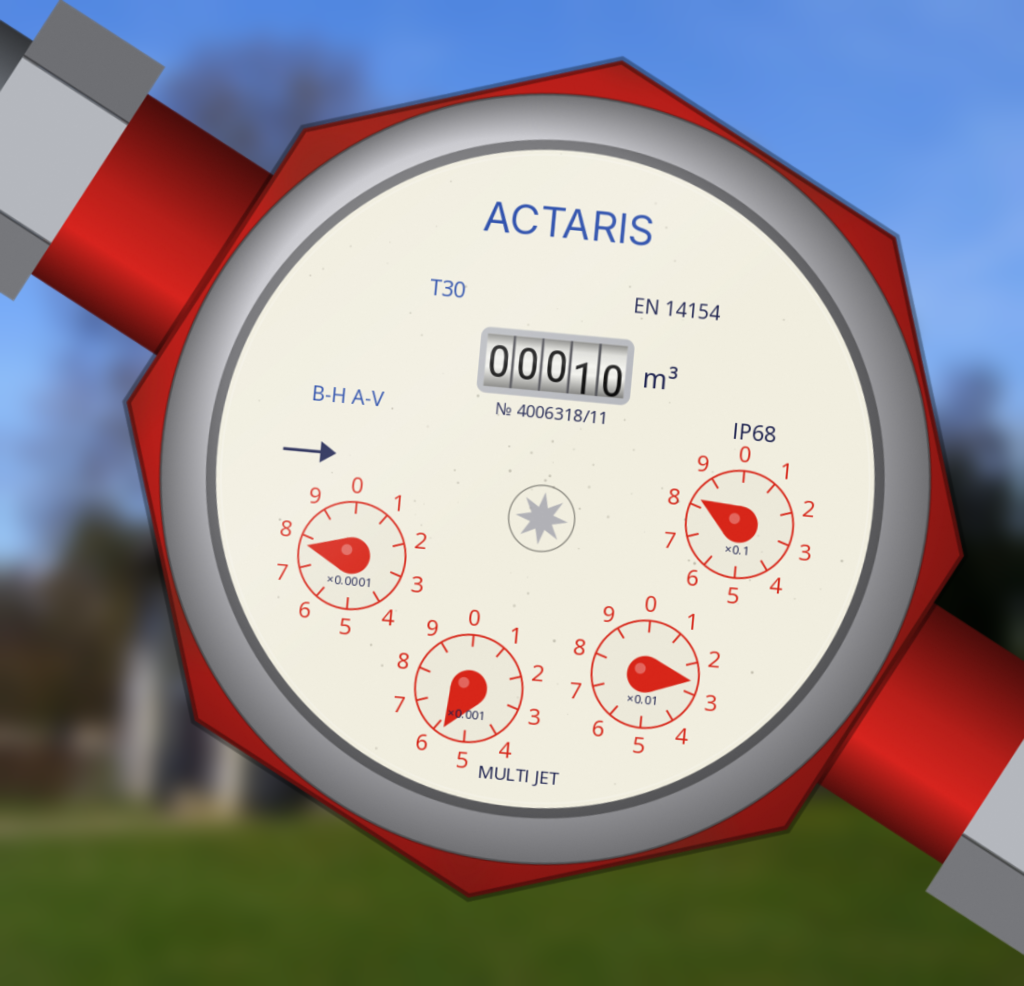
9.8257 m³
